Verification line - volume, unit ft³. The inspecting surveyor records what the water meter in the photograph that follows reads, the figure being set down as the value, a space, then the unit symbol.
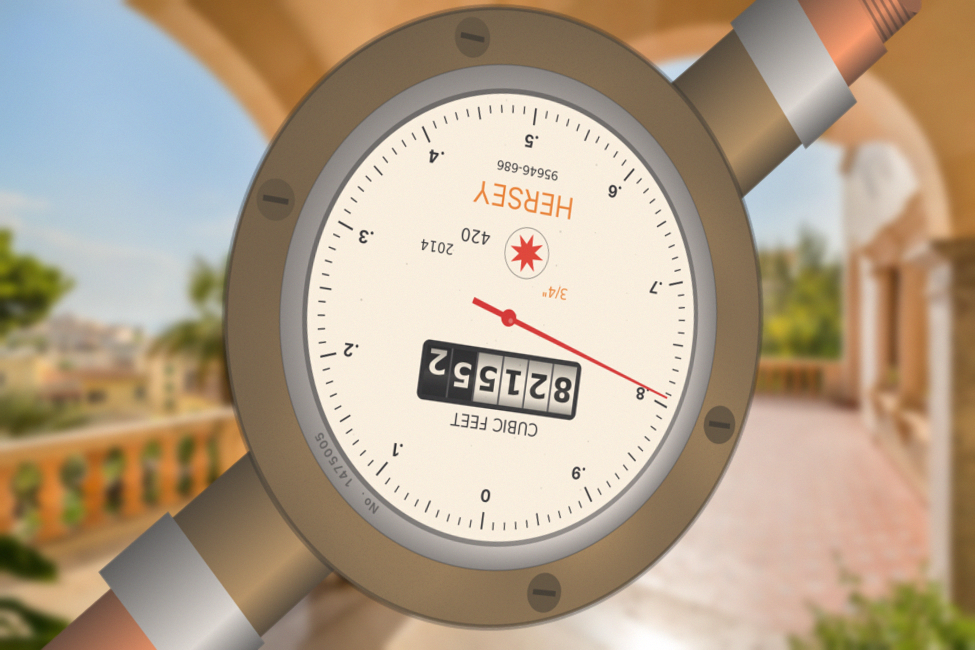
821551.79 ft³
